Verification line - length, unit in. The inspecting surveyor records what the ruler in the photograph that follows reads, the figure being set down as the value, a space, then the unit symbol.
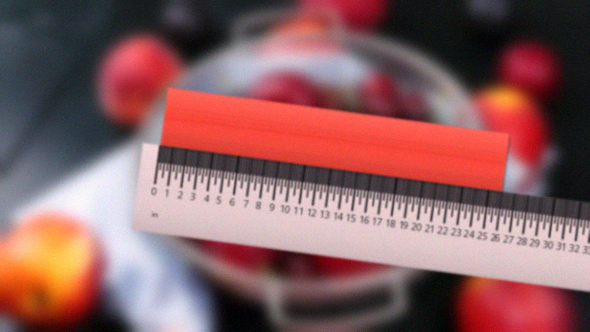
26 in
